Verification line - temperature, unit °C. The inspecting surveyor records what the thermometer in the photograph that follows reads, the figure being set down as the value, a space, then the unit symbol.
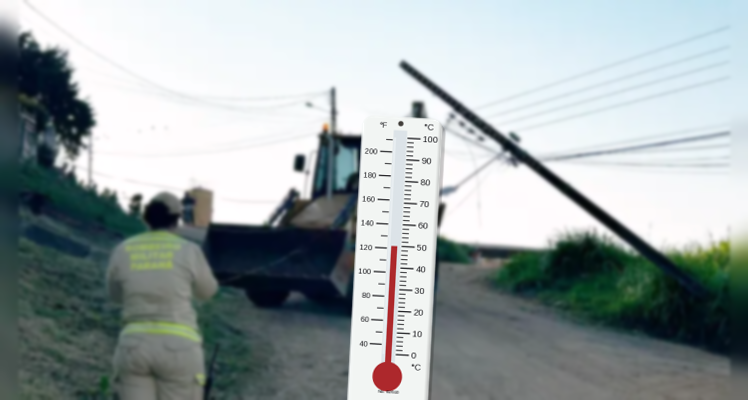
50 °C
